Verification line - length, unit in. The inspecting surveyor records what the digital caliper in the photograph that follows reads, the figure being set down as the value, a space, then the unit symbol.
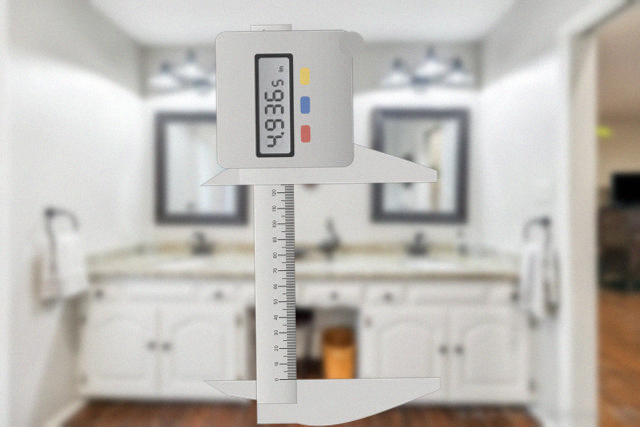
4.9365 in
